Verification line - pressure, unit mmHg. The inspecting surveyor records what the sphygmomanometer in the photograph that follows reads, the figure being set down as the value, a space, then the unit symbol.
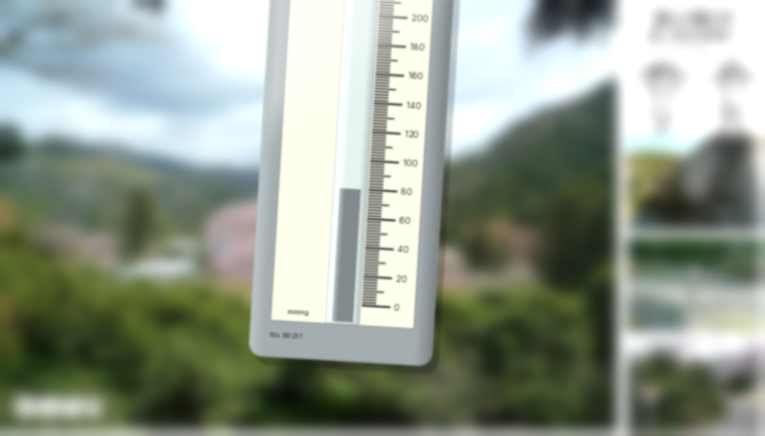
80 mmHg
